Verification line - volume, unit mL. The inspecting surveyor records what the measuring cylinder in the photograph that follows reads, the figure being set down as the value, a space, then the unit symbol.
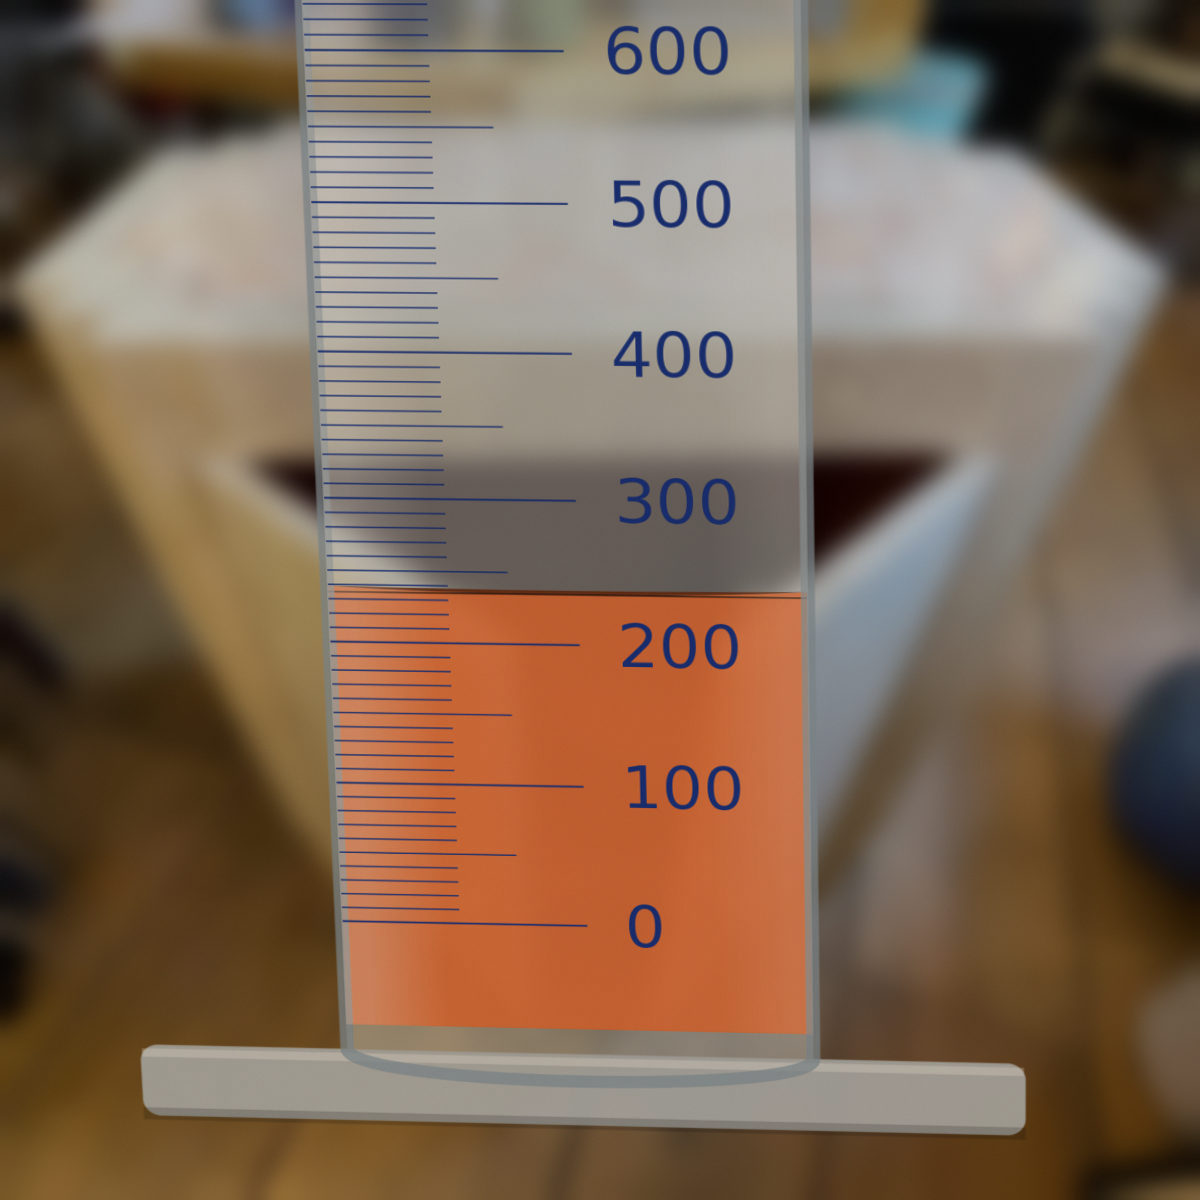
235 mL
